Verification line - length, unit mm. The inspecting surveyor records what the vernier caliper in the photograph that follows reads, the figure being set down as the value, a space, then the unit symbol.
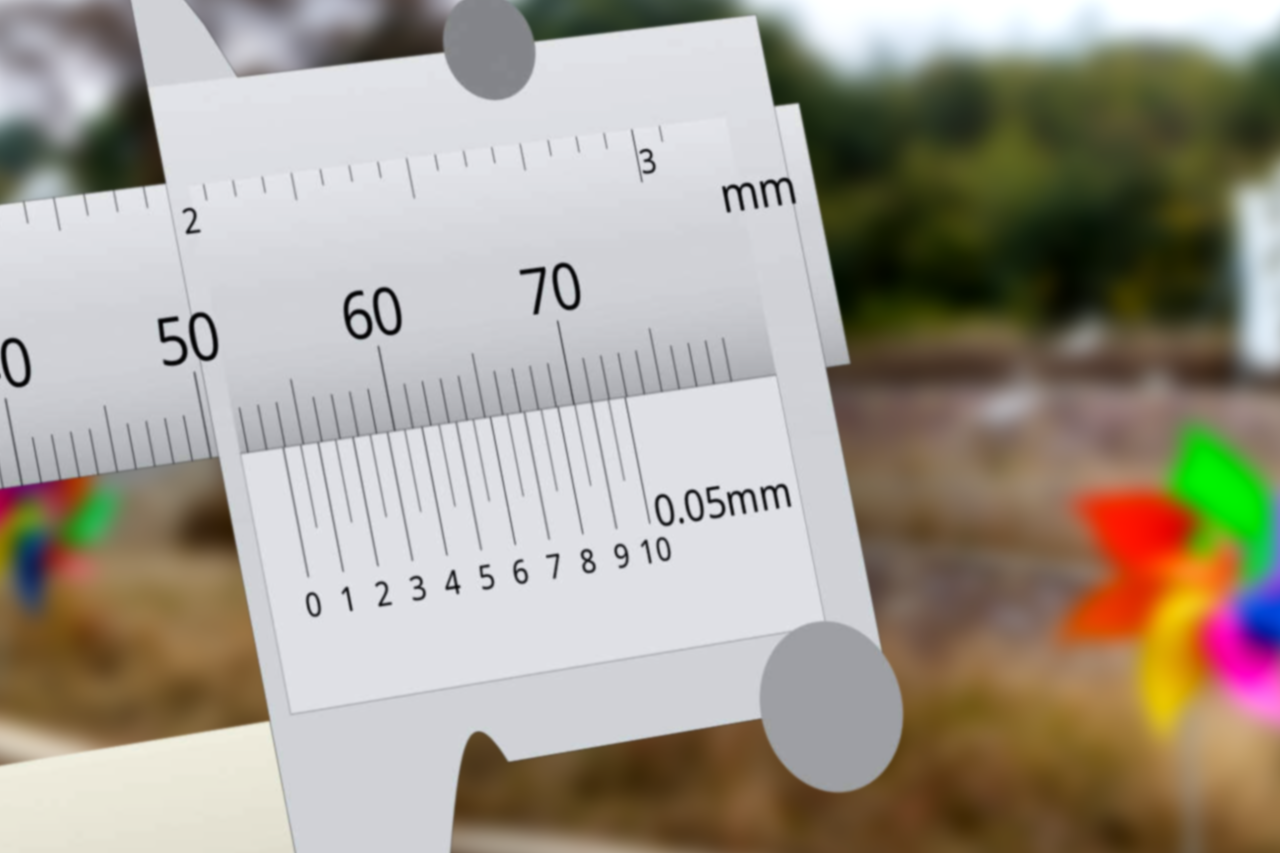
53.9 mm
